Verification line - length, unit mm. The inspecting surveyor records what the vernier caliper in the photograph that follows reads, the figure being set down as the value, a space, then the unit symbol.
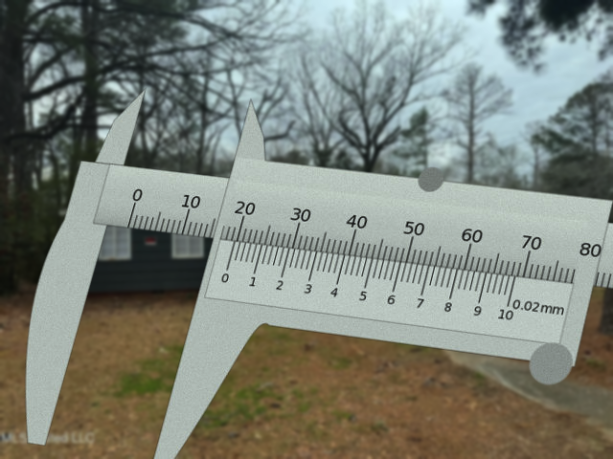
19.6 mm
